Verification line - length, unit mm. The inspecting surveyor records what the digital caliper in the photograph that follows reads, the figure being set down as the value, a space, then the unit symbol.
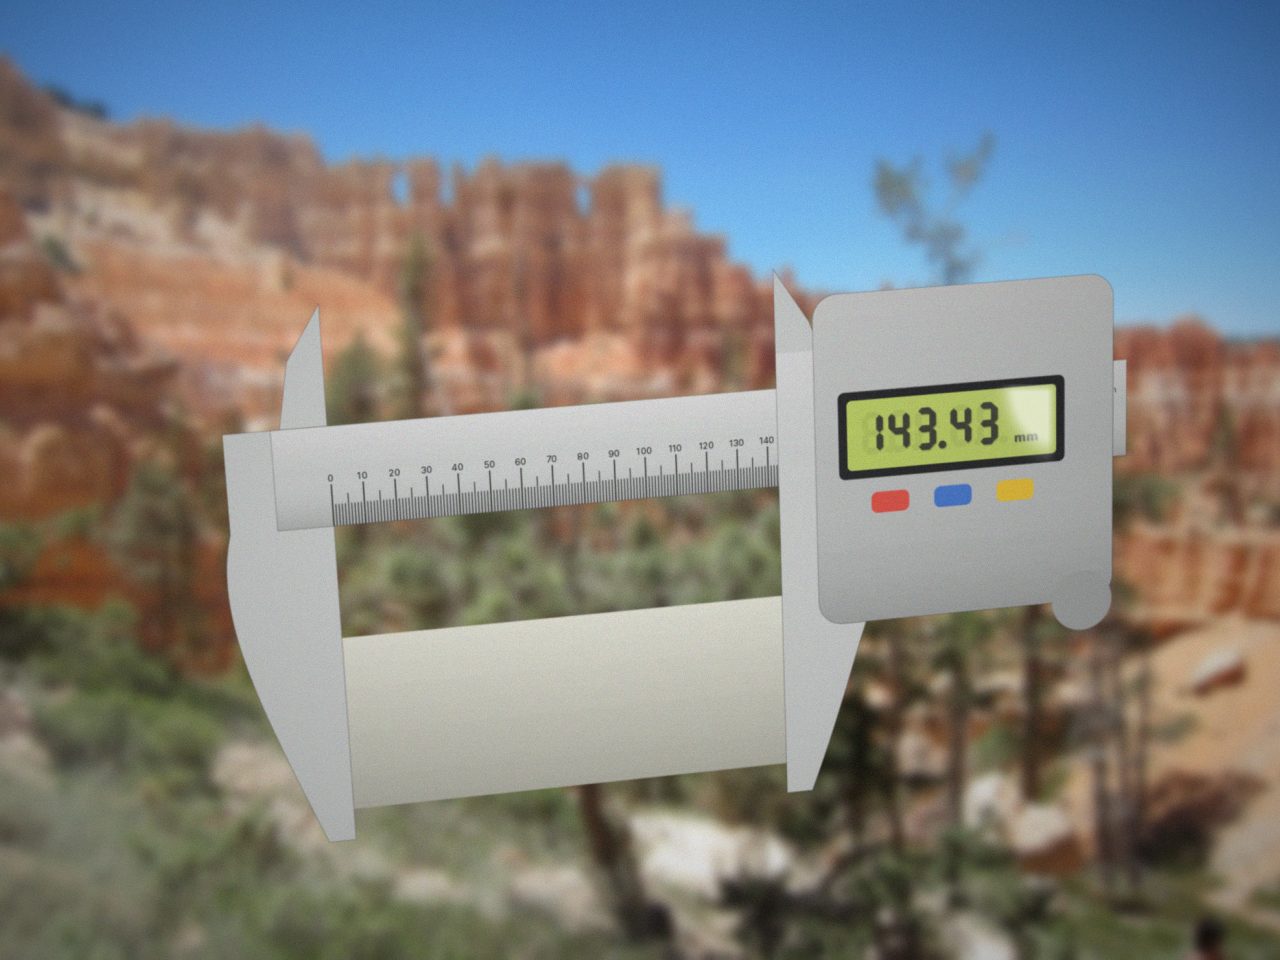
143.43 mm
